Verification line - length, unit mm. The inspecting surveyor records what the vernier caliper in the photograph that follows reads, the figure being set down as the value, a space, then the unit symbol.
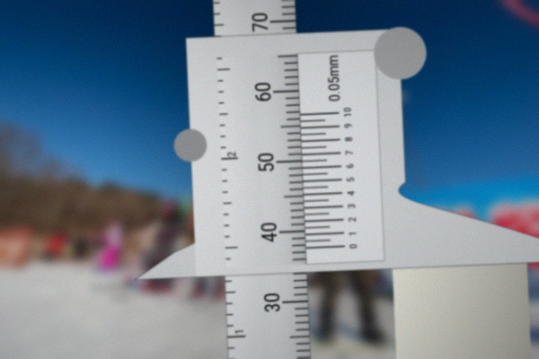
37.6 mm
